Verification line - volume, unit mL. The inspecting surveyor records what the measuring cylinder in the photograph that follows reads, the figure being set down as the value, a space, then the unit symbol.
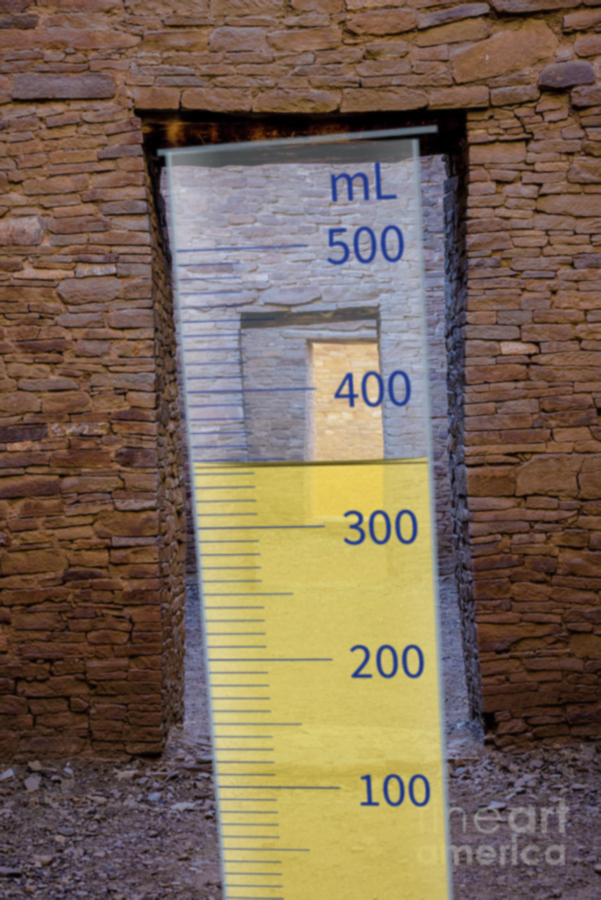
345 mL
